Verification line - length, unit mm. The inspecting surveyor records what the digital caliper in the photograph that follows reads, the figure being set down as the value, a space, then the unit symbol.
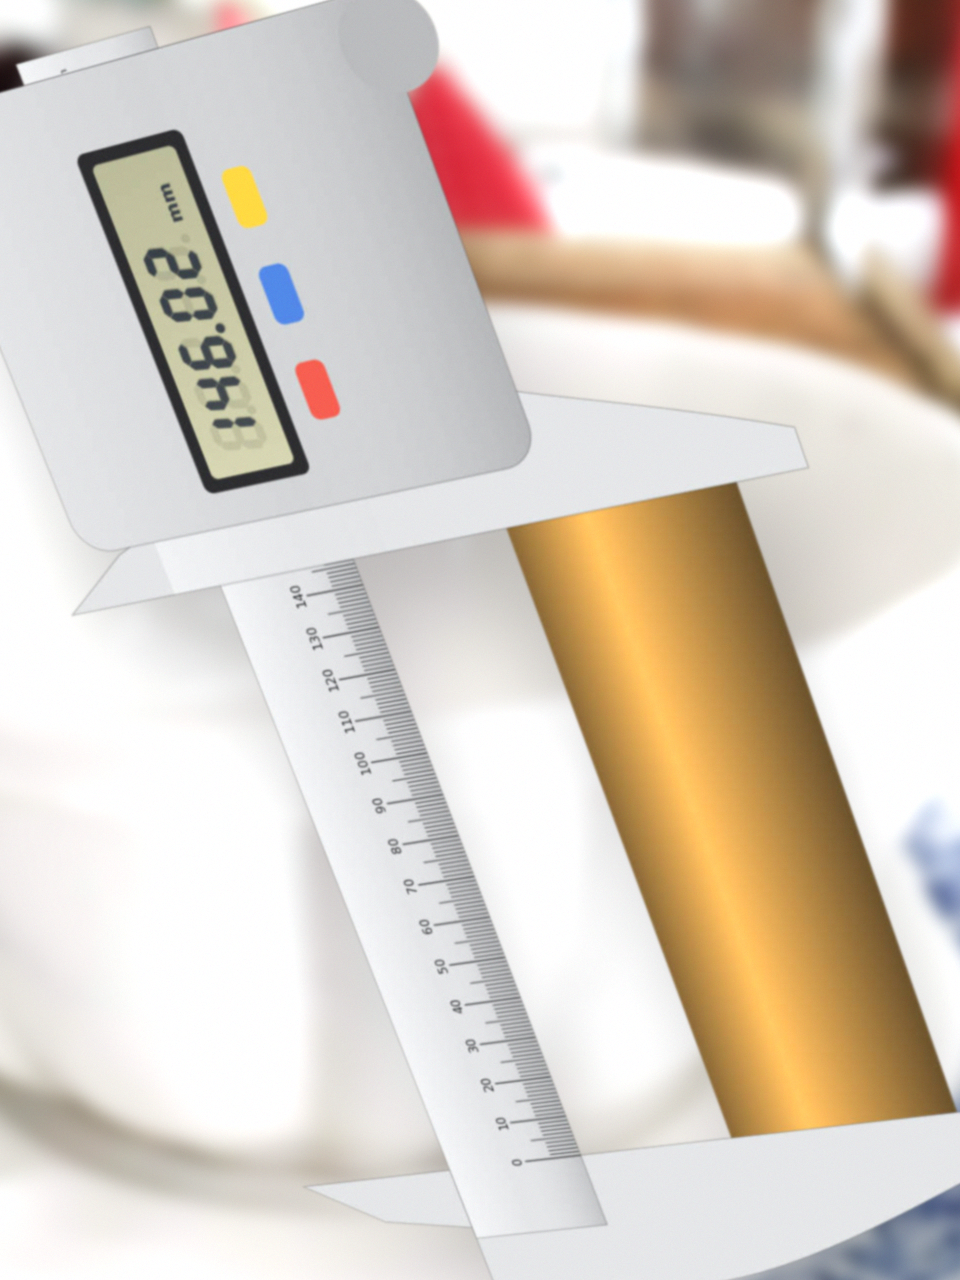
146.02 mm
